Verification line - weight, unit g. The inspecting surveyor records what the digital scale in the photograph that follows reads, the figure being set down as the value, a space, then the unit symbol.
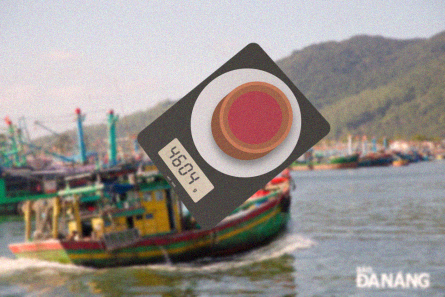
4604 g
